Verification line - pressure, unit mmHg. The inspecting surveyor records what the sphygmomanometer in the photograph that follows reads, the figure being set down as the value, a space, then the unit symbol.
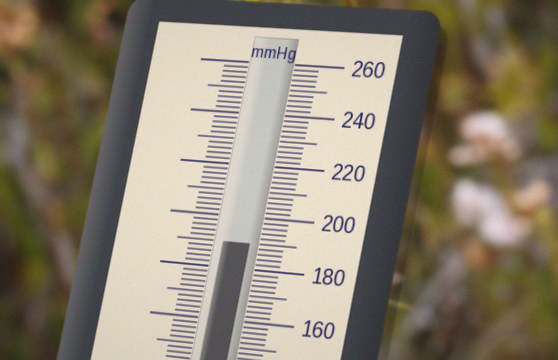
190 mmHg
